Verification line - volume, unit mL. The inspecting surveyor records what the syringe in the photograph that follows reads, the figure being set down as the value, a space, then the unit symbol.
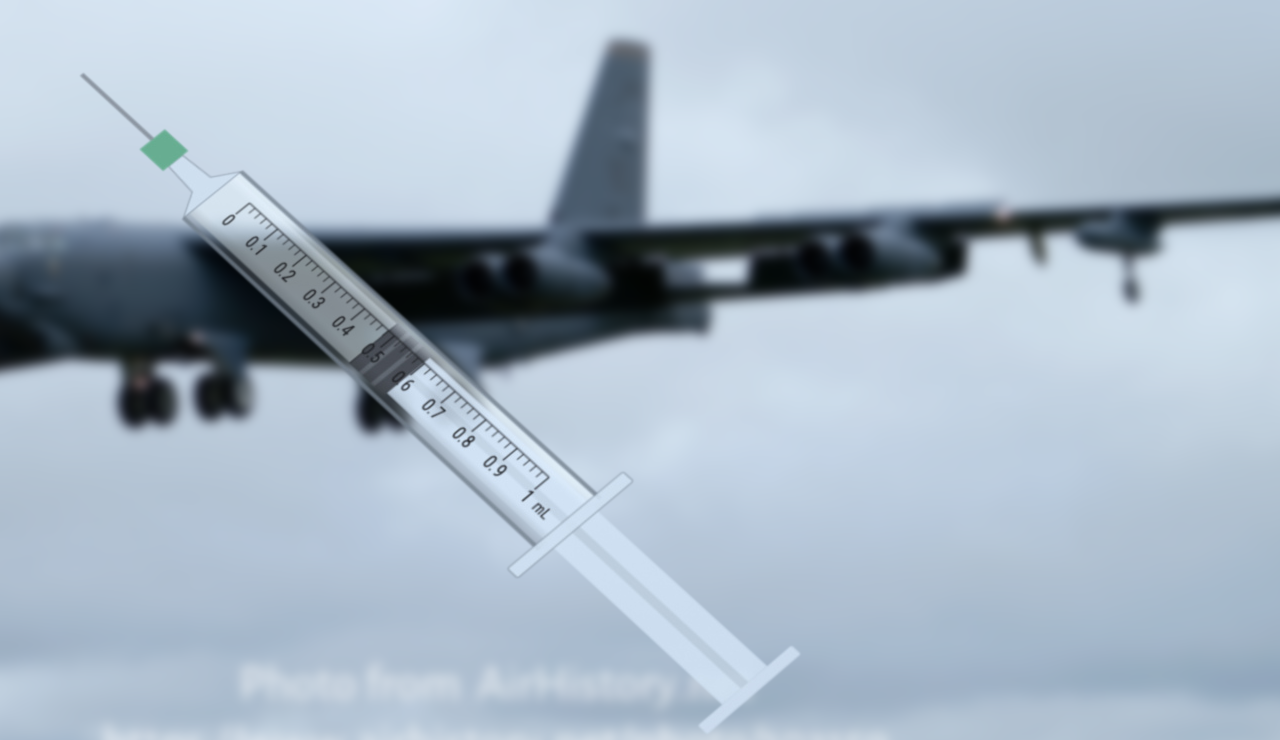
0.48 mL
